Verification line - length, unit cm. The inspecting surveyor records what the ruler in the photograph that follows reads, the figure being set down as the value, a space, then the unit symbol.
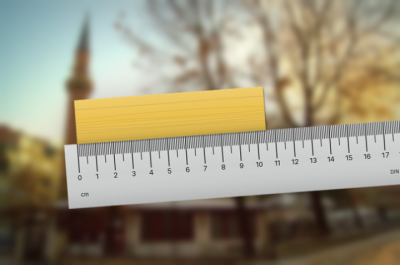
10.5 cm
